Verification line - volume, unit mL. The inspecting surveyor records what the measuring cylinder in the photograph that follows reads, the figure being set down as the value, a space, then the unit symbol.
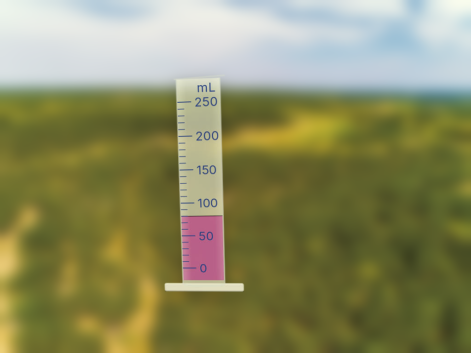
80 mL
